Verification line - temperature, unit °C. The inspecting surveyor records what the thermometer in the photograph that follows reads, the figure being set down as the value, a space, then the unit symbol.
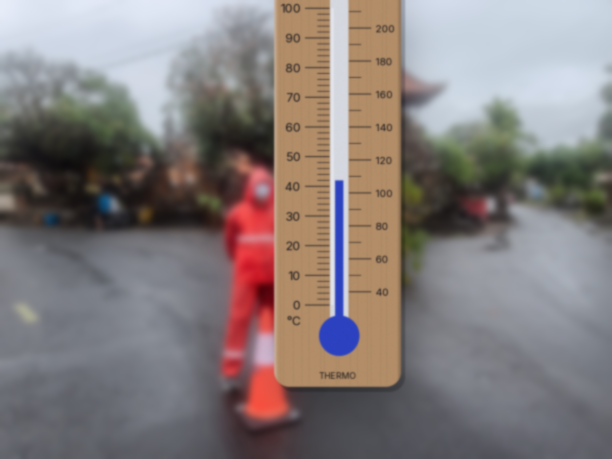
42 °C
